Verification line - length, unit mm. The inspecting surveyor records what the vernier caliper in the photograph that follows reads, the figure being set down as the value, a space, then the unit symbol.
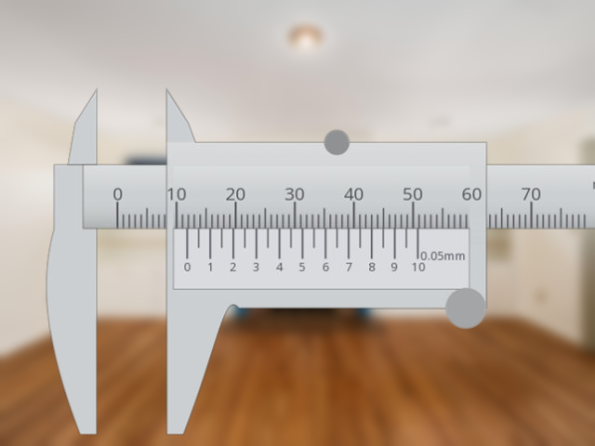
11.8 mm
